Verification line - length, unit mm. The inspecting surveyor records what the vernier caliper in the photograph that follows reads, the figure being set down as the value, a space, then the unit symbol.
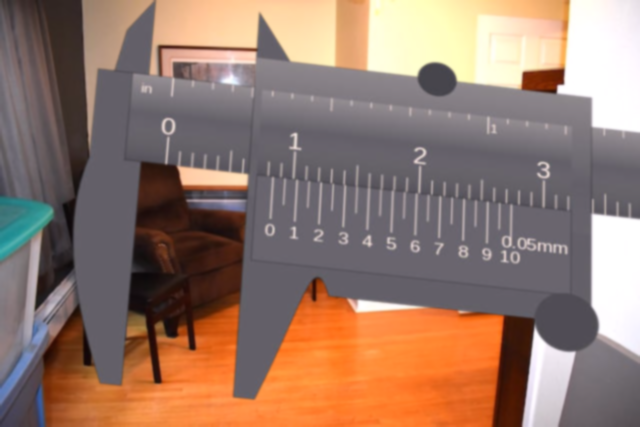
8.4 mm
